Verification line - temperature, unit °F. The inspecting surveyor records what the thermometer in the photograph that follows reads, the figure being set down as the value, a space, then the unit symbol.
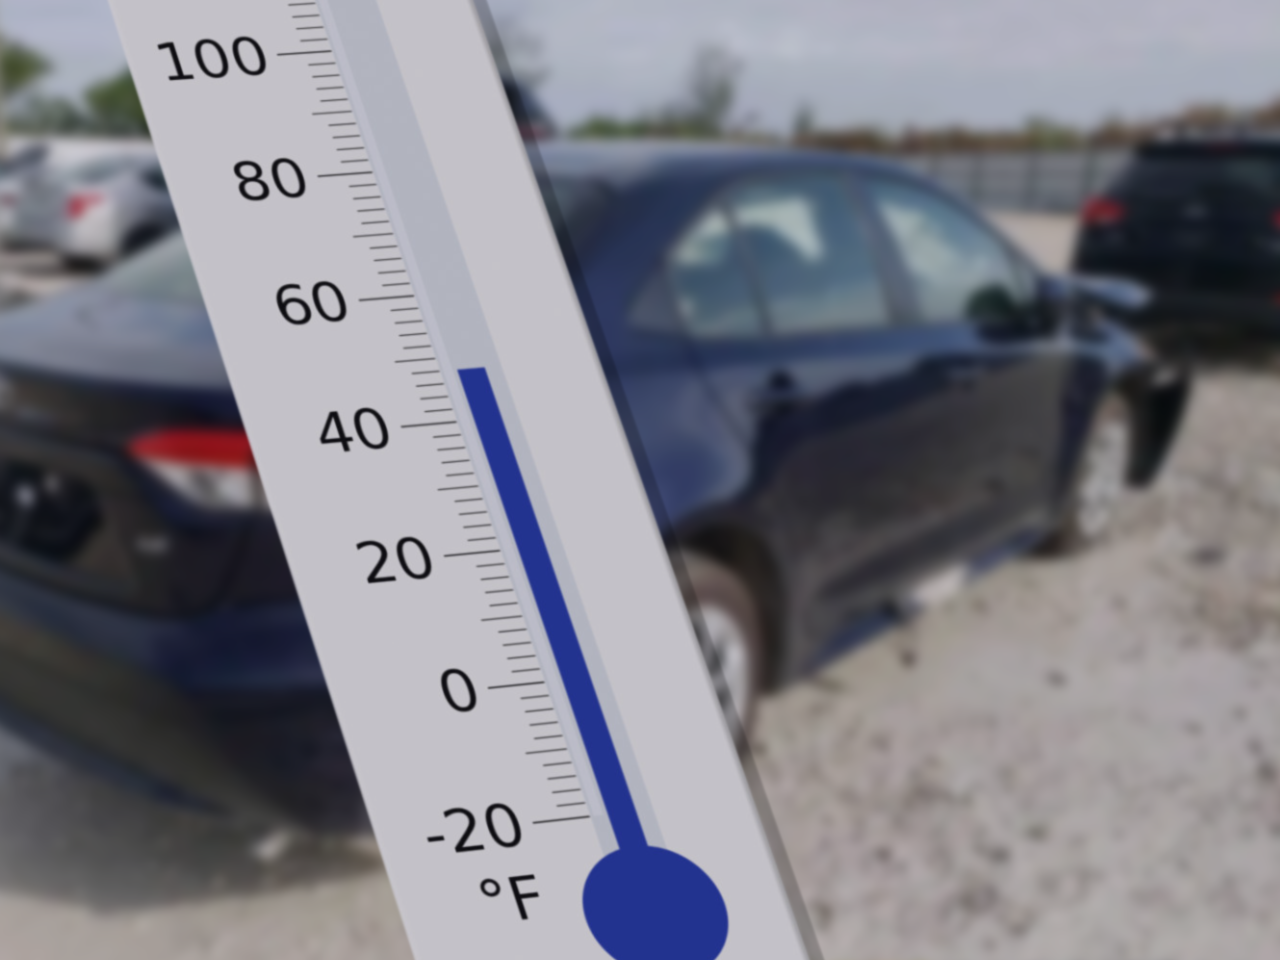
48 °F
